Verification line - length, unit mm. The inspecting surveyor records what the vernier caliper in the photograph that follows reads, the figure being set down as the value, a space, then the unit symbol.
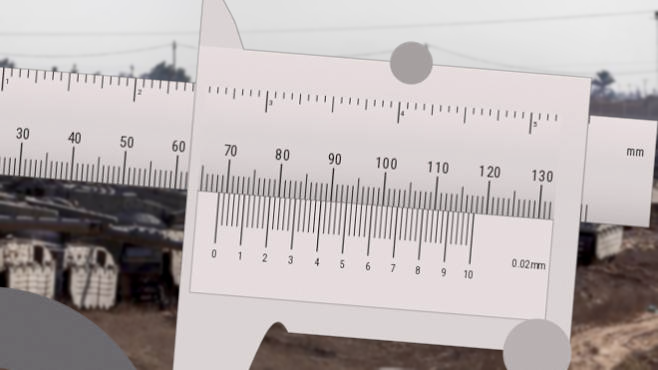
68.5 mm
